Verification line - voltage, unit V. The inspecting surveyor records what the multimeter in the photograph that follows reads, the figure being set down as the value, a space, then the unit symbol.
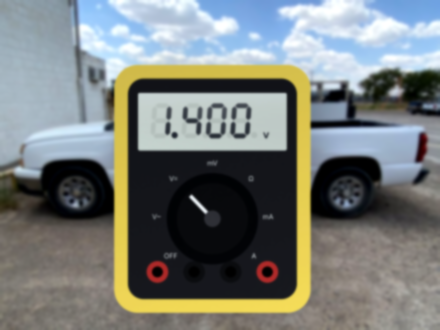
1.400 V
